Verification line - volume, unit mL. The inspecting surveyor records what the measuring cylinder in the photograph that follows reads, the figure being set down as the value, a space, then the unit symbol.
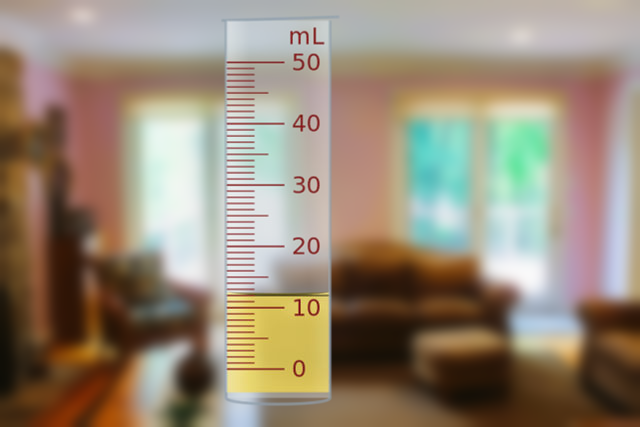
12 mL
